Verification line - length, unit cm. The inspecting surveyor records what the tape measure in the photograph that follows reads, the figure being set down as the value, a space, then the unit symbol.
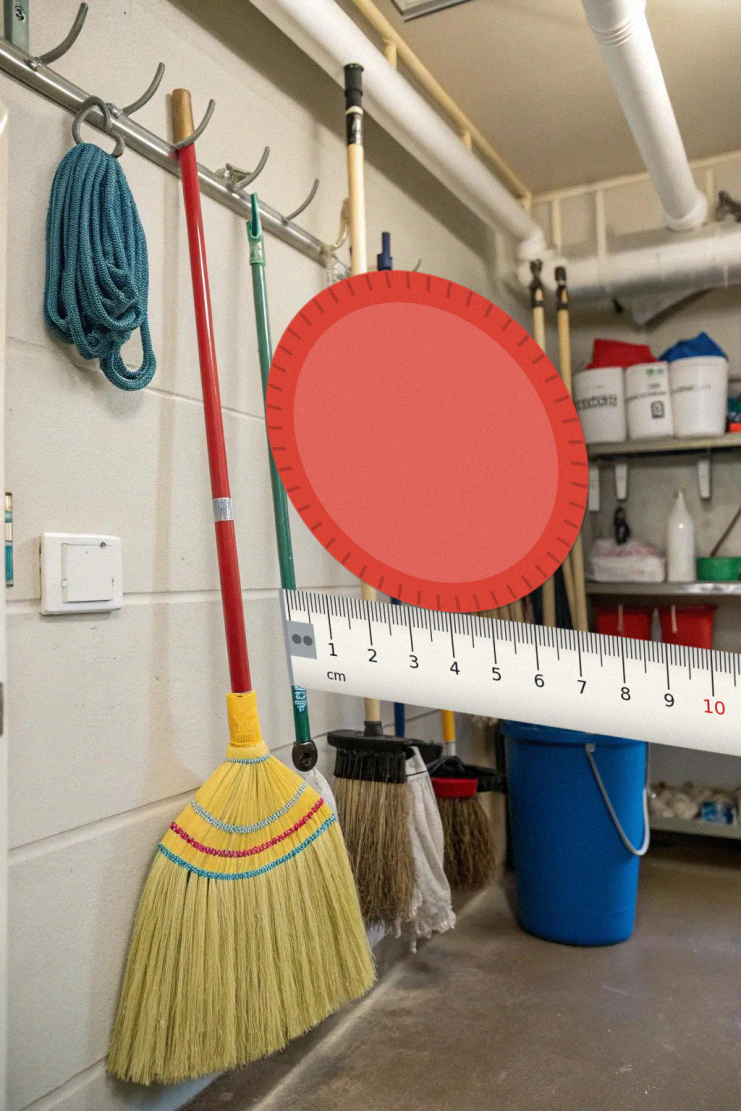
7.5 cm
